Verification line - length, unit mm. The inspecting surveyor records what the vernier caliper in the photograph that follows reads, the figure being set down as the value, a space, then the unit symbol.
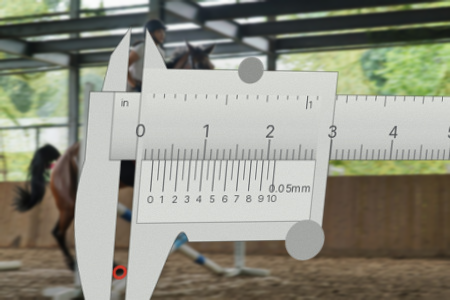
2.2 mm
